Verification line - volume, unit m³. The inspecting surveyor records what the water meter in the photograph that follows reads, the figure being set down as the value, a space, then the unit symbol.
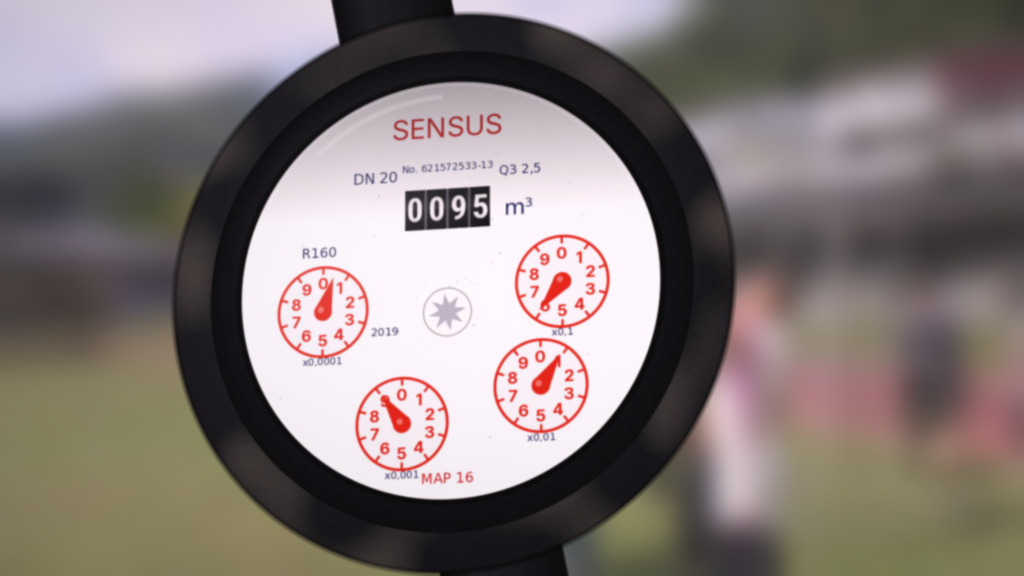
95.6090 m³
